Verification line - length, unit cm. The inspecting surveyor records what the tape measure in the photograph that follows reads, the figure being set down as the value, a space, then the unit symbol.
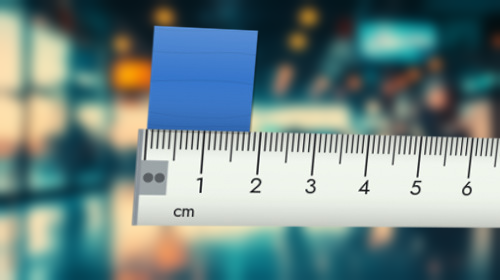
1.8 cm
